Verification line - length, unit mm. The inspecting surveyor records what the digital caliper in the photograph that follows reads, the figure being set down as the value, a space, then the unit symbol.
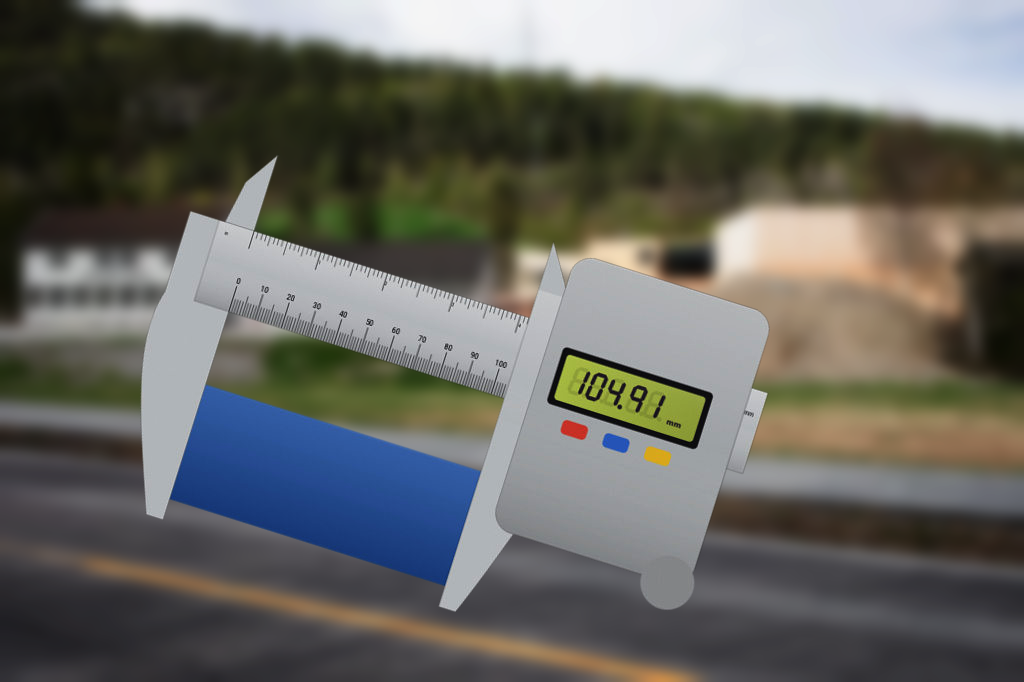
104.91 mm
